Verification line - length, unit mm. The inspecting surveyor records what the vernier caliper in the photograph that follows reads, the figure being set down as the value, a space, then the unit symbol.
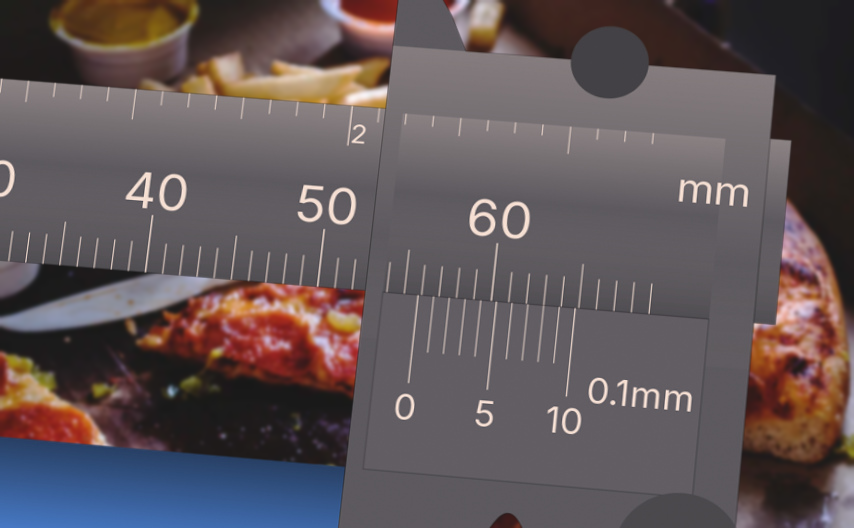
55.8 mm
